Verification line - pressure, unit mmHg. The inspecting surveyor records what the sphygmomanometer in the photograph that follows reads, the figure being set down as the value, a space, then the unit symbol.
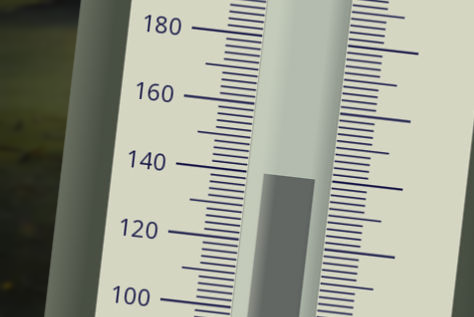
140 mmHg
